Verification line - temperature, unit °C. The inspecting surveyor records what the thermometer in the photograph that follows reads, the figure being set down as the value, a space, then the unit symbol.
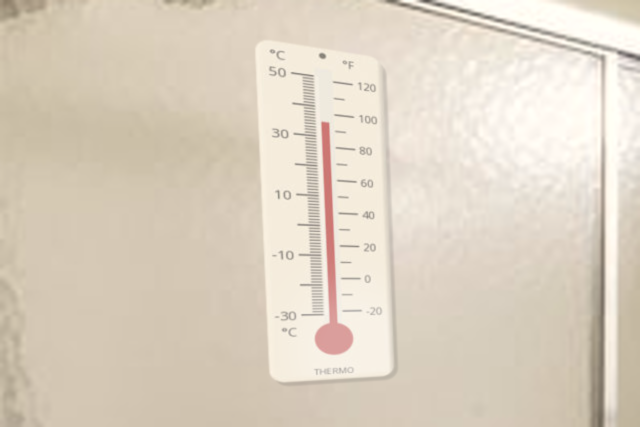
35 °C
